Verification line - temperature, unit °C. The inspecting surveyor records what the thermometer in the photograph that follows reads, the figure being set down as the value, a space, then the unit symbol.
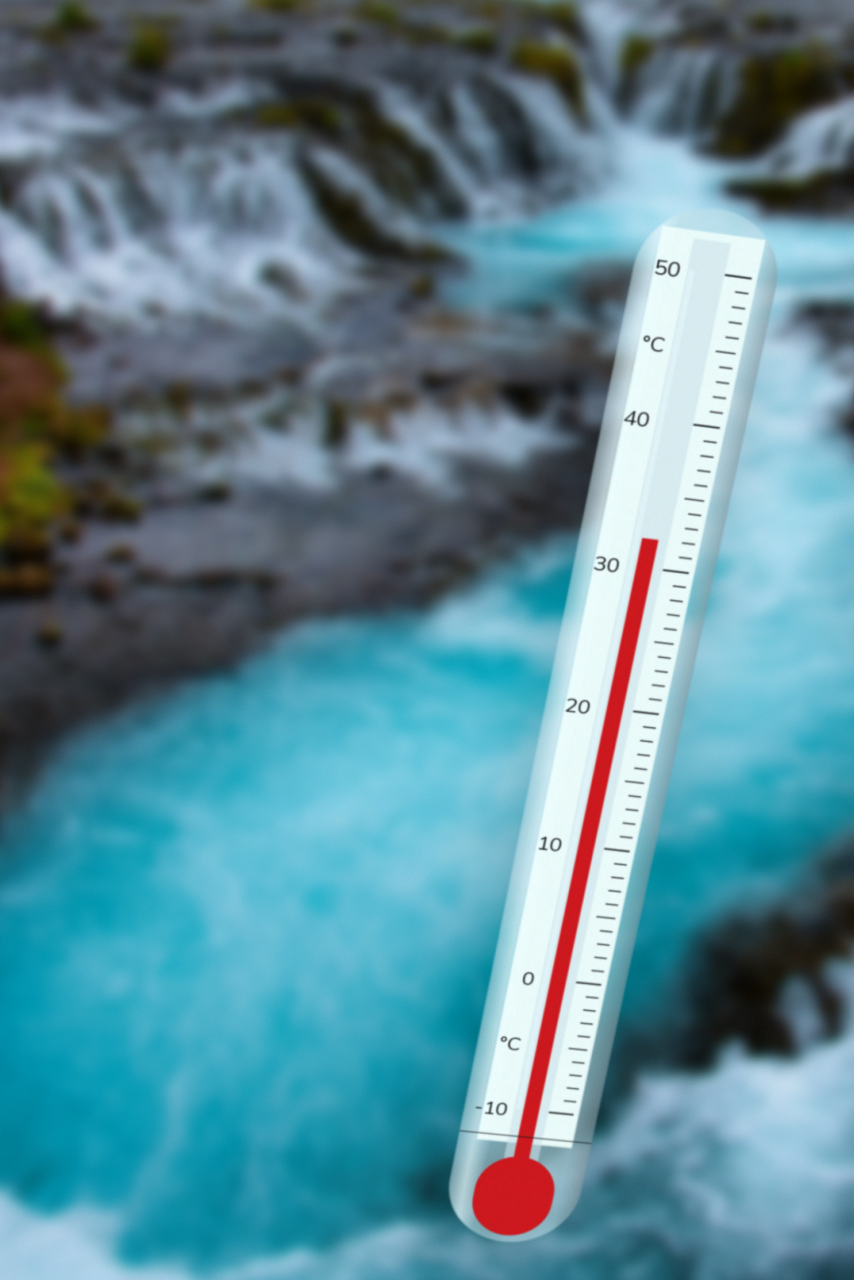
32 °C
